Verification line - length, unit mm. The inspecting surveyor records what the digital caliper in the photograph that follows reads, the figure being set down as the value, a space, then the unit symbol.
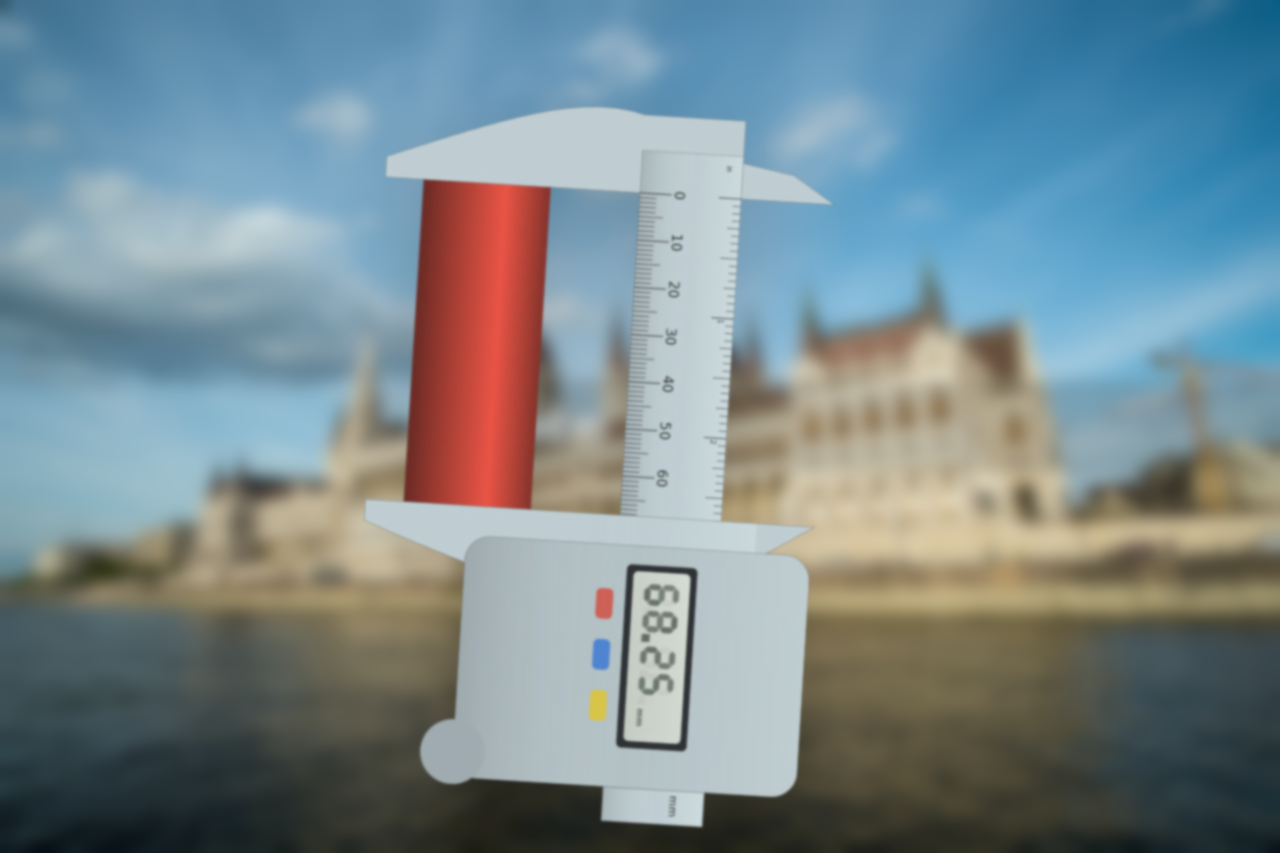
68.25 mm
